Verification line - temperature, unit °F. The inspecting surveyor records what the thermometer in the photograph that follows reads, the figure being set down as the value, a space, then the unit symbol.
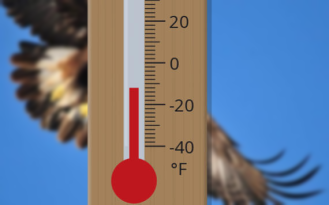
-12 °F
